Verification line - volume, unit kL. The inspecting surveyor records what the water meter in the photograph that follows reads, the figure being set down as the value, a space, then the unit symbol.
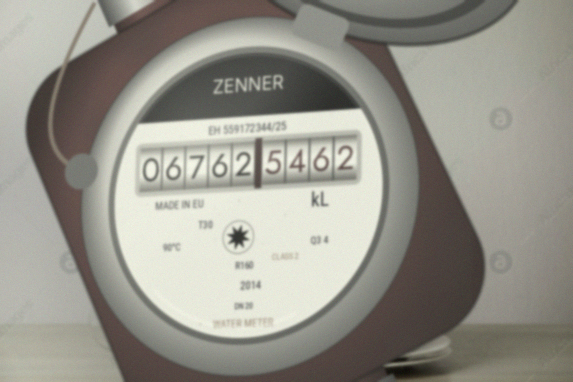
6762.5462 kL
